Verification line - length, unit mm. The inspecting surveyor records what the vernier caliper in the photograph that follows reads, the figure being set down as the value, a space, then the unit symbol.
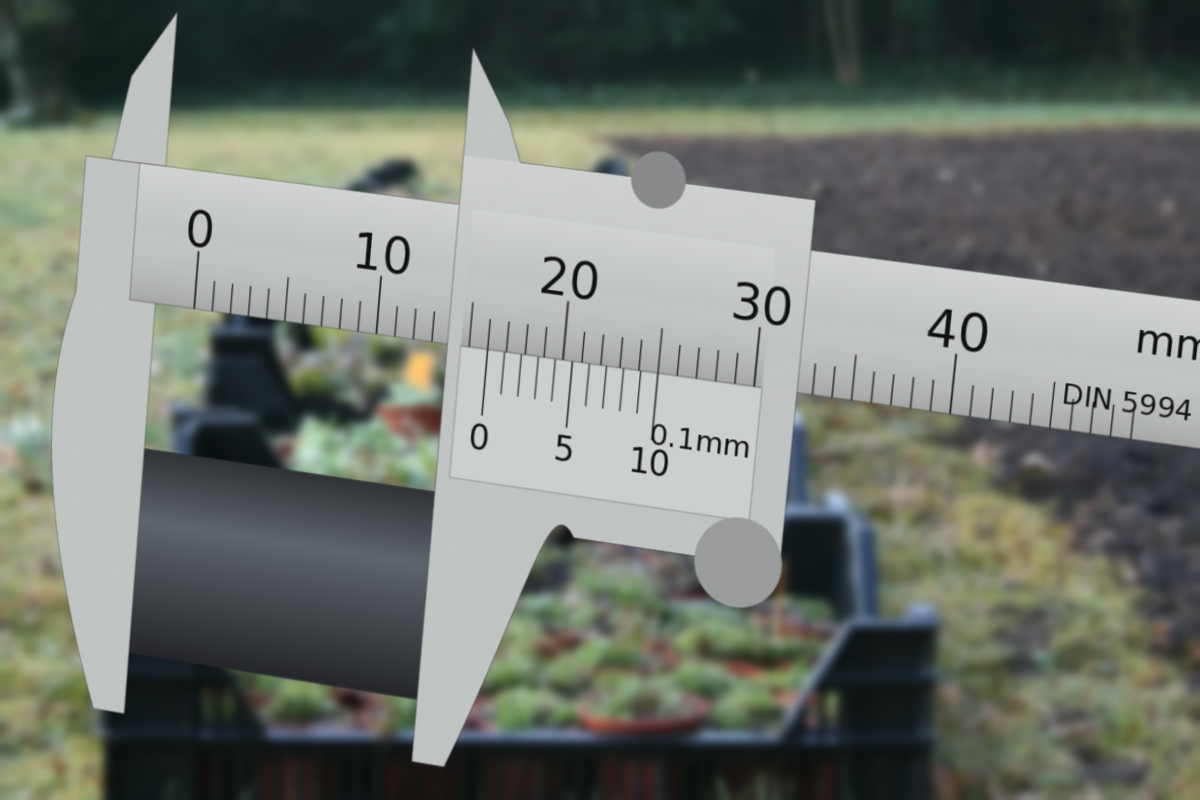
16.0 mm
